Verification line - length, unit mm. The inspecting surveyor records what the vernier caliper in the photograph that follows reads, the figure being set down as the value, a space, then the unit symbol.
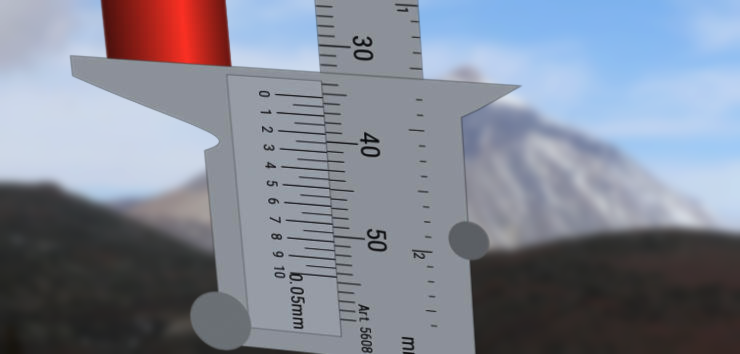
35.4 mm
